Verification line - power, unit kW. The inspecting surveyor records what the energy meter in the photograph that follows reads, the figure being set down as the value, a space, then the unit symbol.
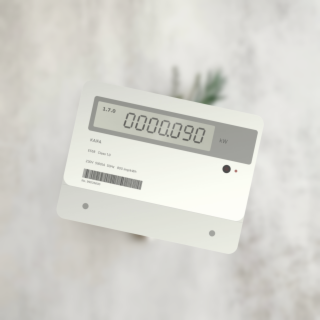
0.090 kW
